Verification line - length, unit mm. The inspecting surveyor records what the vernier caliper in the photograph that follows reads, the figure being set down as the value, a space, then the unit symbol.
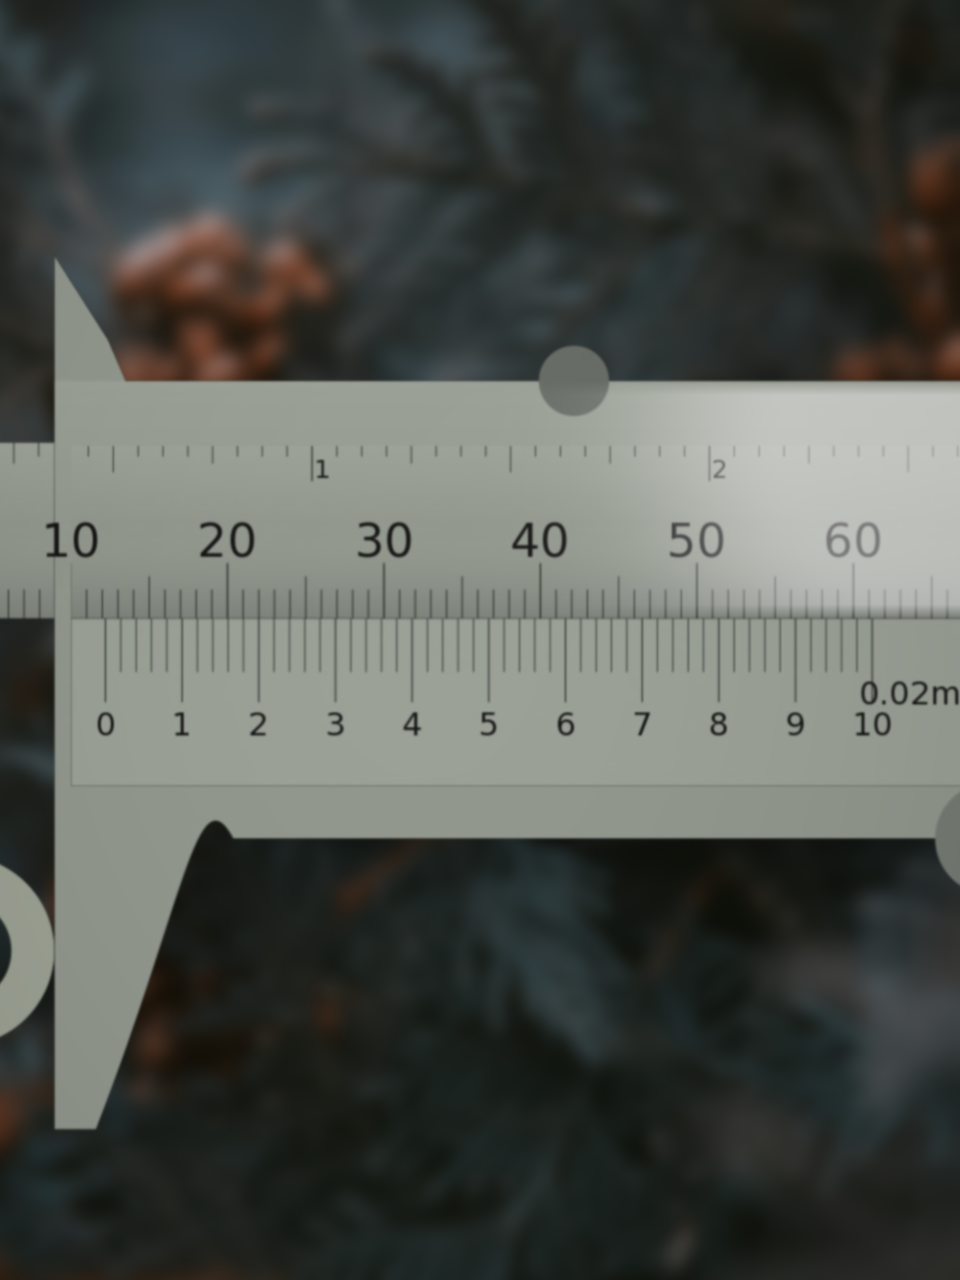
12.2 mm
